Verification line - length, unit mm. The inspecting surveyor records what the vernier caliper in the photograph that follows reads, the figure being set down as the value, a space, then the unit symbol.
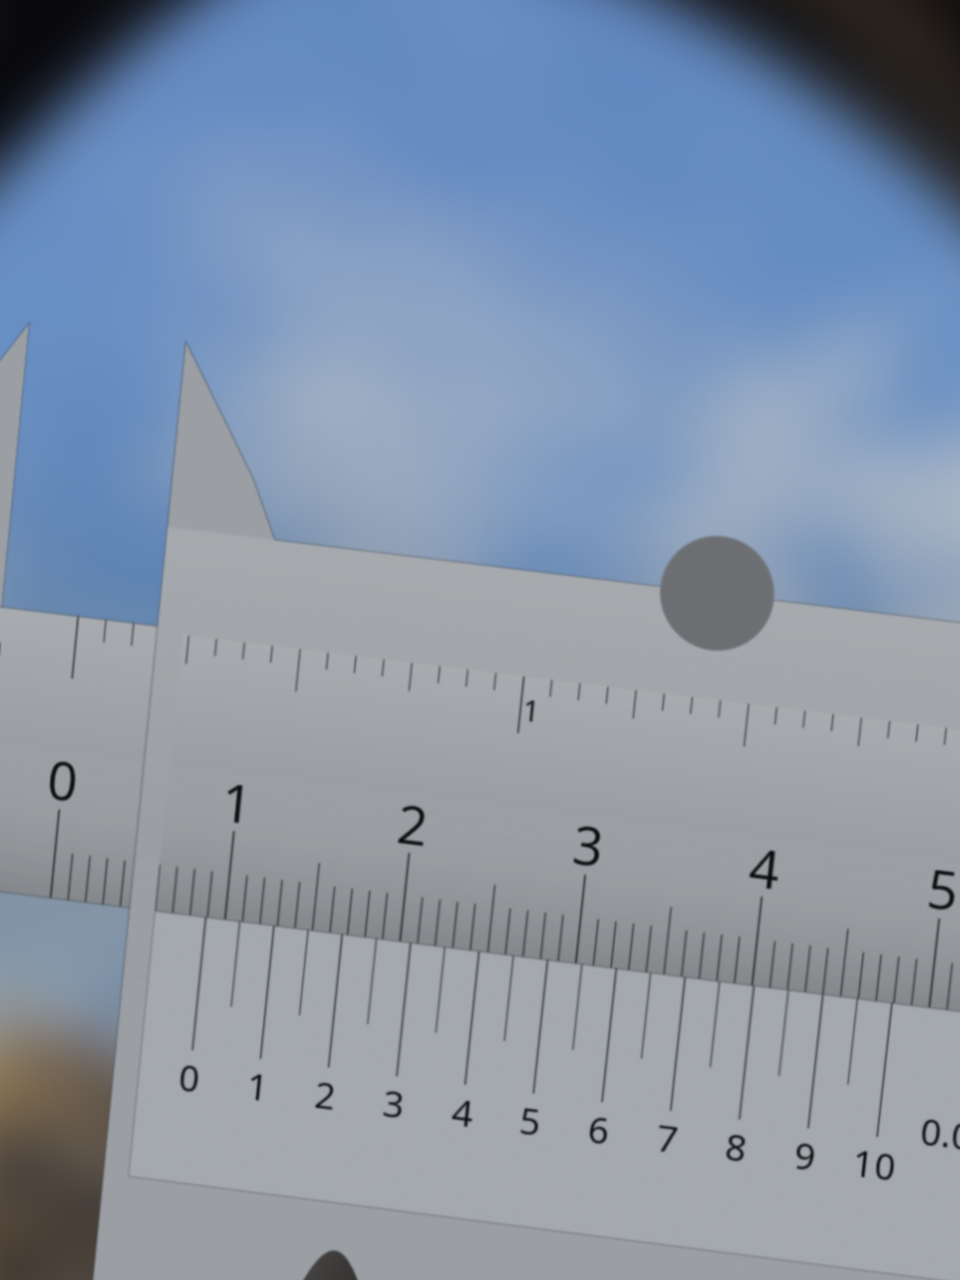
8.9 mm
